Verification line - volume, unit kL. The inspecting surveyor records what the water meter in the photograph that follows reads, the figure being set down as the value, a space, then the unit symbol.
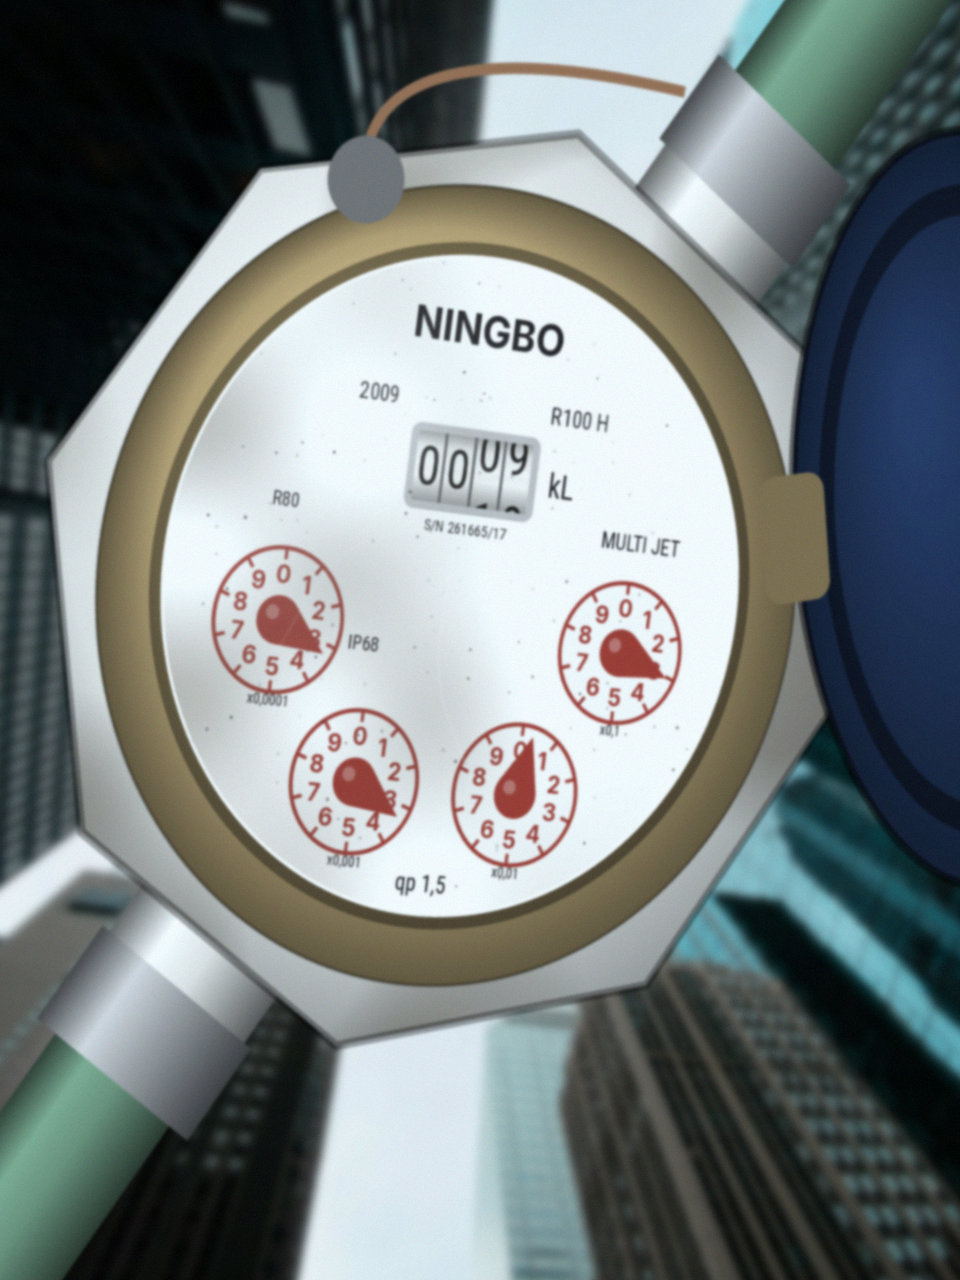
9.3033 kL
